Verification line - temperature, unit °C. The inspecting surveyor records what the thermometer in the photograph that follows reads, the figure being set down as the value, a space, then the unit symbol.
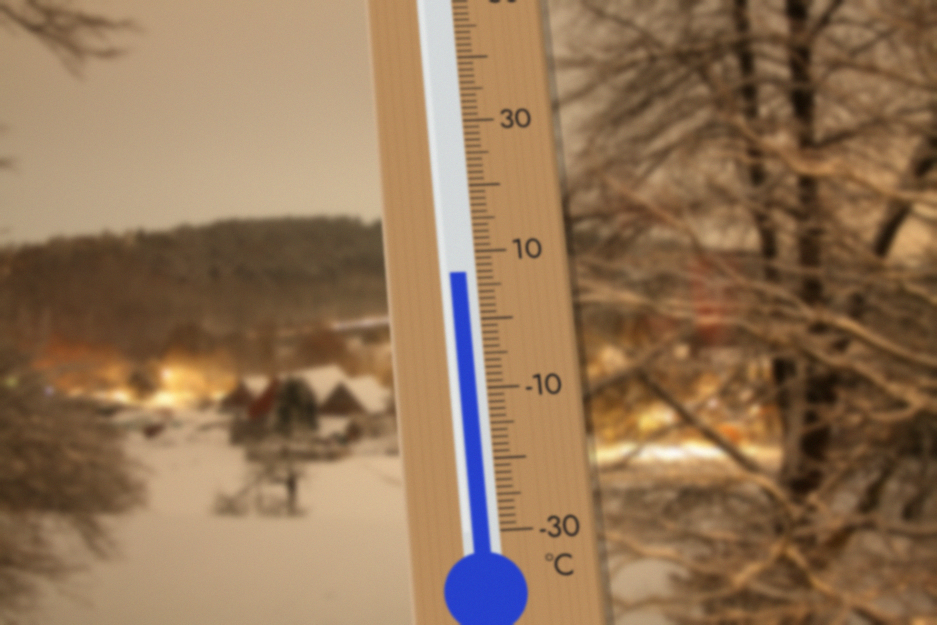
7 °C
